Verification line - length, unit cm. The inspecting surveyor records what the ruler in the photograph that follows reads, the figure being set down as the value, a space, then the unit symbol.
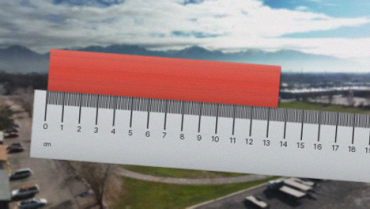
13.5 cm
